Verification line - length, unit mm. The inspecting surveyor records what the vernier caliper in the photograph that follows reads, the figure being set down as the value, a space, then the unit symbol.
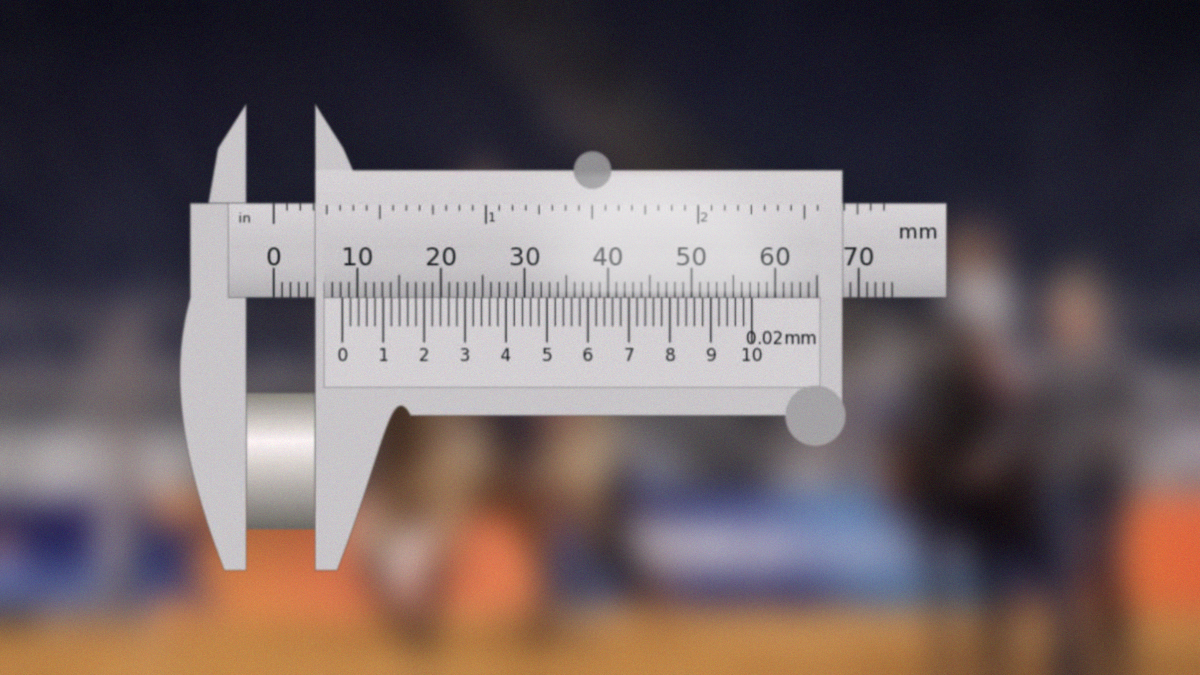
8.2 mm
